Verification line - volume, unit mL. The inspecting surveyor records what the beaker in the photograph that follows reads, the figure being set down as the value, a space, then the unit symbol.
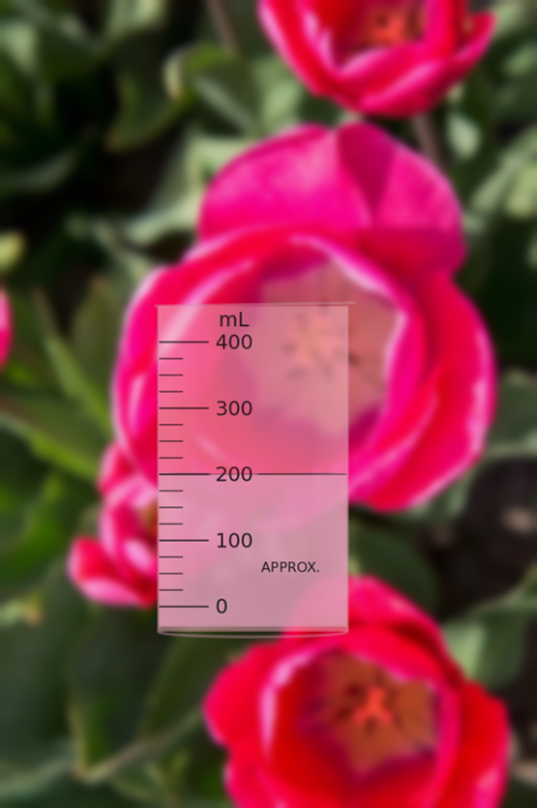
200 mL
